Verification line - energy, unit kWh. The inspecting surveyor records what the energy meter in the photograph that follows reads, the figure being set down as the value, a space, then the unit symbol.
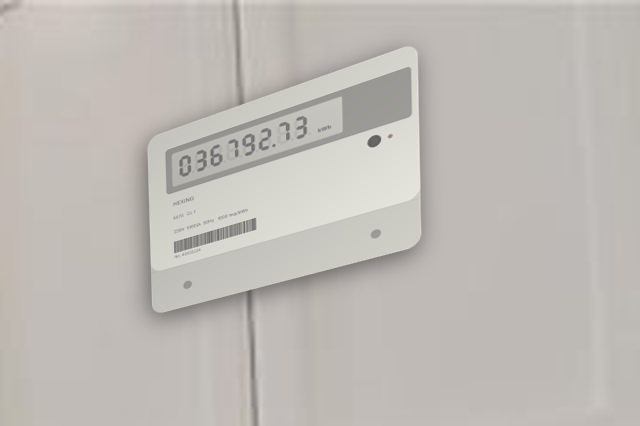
36792.73 kWh
